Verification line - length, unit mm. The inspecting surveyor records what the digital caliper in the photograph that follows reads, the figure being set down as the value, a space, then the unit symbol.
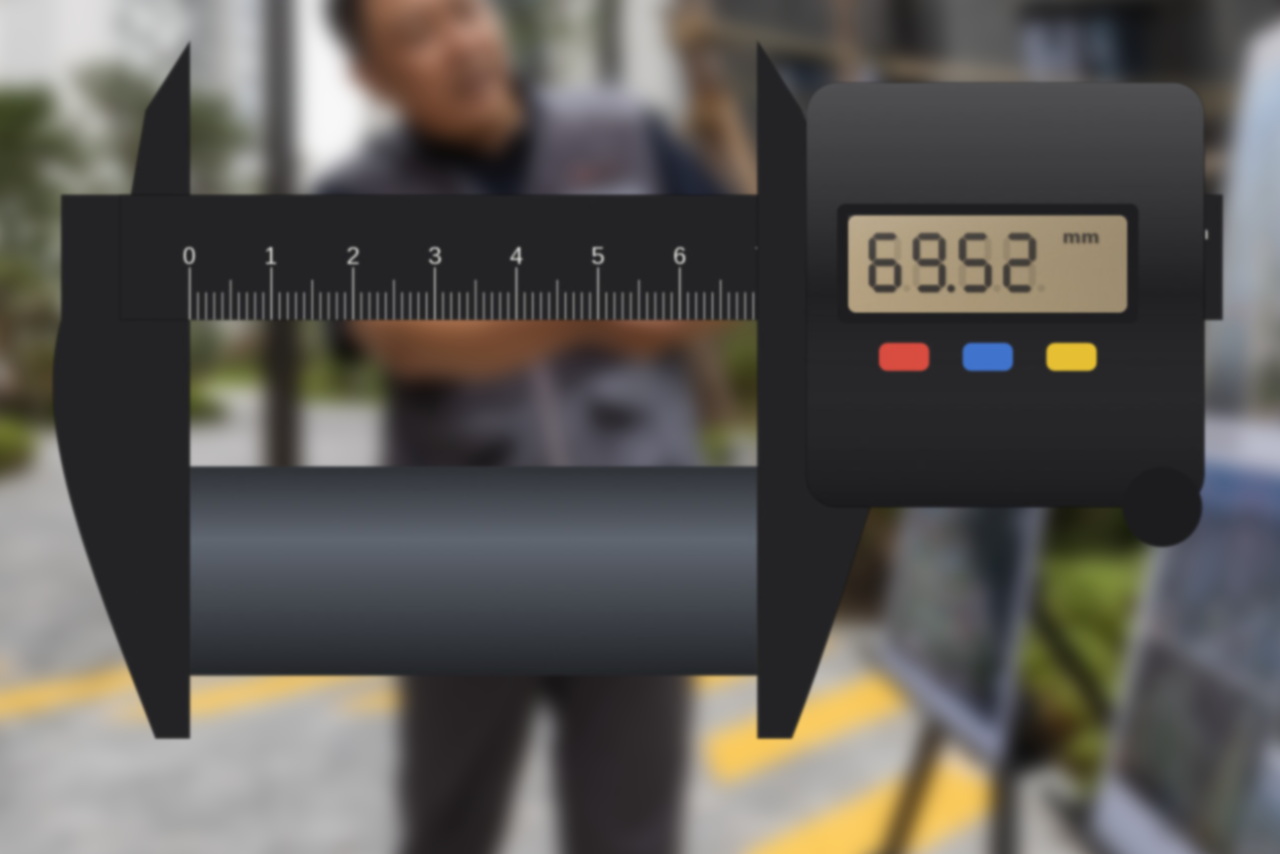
69.52 mm
